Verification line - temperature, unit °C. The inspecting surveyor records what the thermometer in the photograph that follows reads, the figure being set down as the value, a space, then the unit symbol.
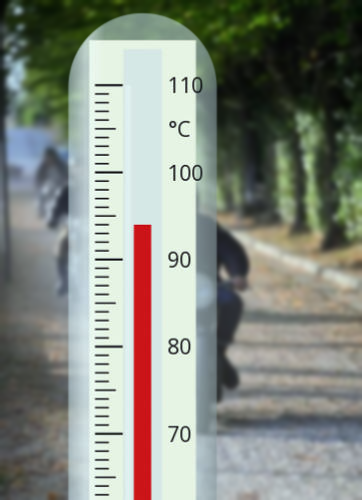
94 °C
